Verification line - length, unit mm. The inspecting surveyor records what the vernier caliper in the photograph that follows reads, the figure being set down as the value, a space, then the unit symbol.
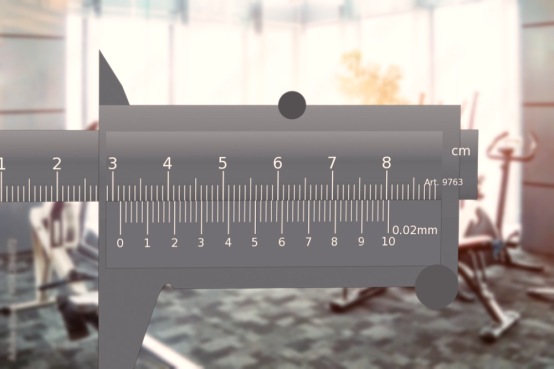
31.4 mm
